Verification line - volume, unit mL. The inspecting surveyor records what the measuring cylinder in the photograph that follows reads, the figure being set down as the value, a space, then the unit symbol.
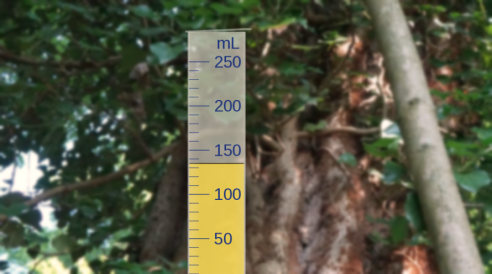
135 mL
